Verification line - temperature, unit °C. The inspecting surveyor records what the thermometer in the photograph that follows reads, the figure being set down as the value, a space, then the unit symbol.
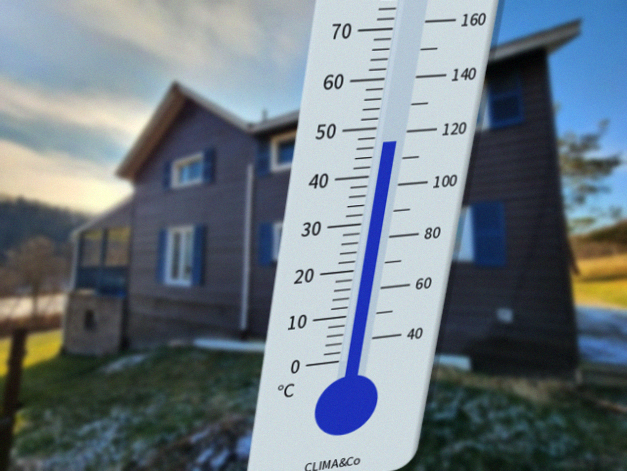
47 °C
